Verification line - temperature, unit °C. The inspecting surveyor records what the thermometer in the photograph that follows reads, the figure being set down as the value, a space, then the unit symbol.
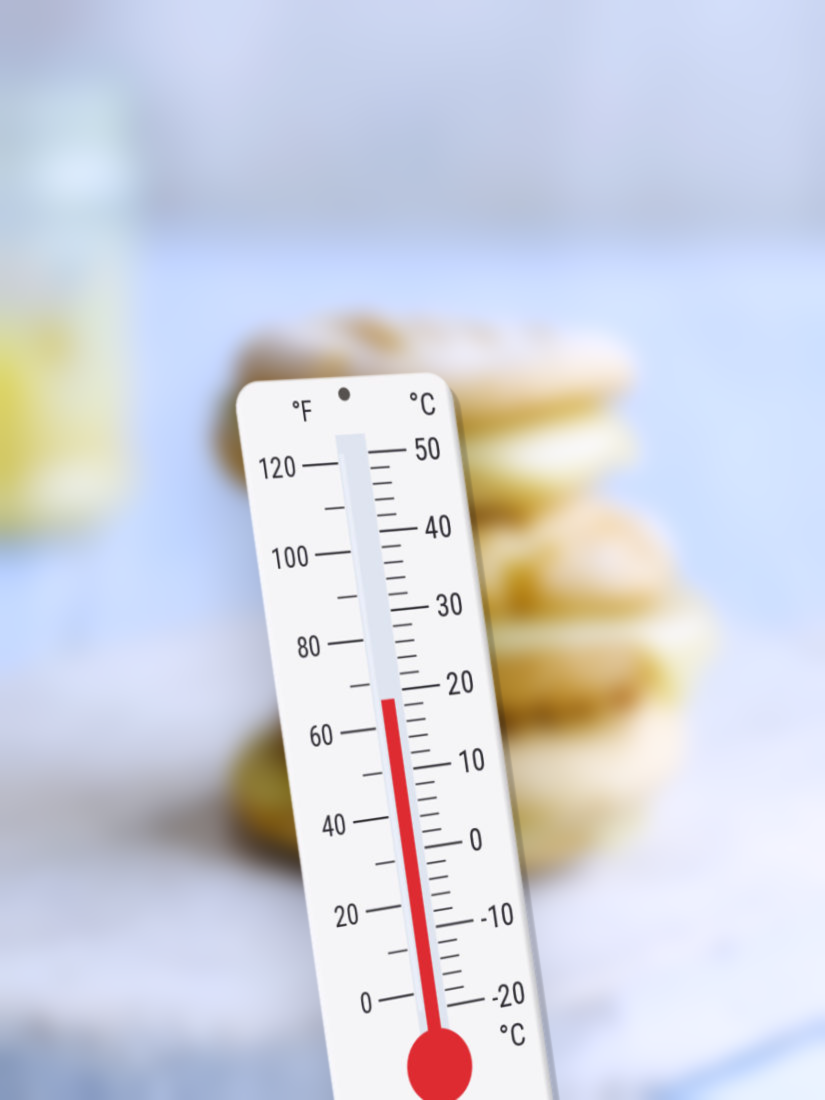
19 °C
